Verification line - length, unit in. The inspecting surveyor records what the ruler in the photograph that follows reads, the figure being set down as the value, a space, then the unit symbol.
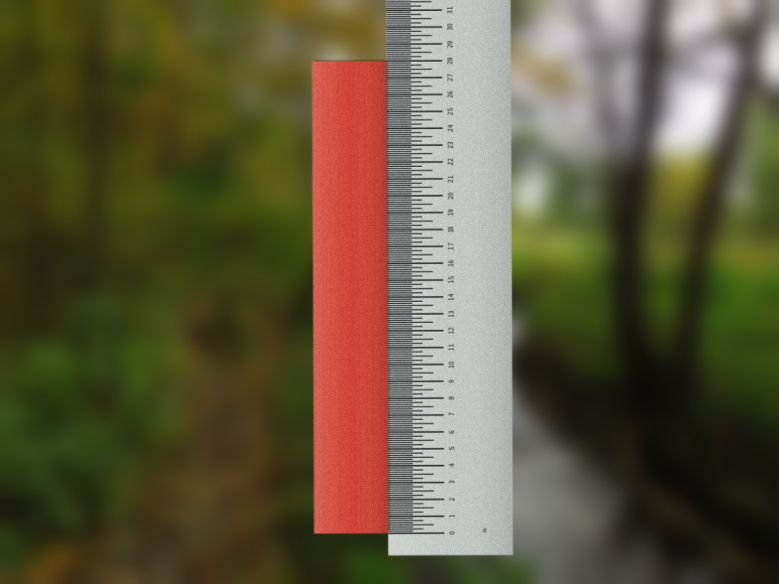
28 in
